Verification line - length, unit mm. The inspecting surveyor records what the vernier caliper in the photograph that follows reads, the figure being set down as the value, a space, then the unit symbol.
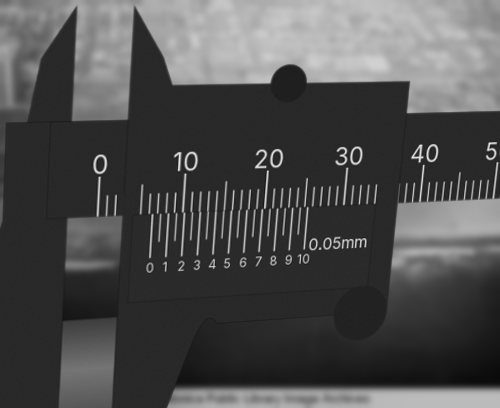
6.4 mm
